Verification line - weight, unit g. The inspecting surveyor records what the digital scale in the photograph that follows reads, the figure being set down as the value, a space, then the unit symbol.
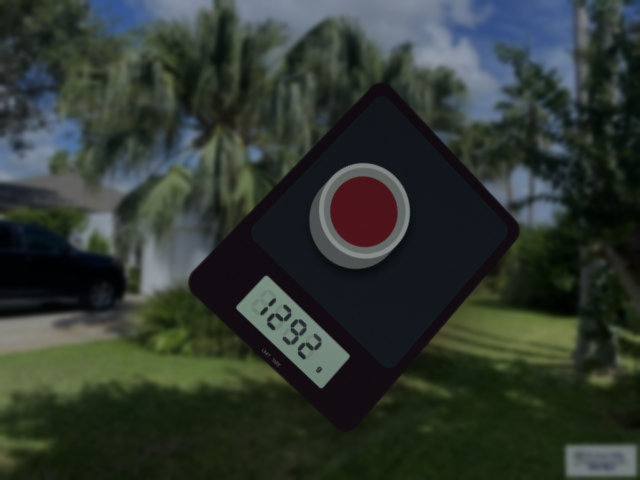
1292 g
